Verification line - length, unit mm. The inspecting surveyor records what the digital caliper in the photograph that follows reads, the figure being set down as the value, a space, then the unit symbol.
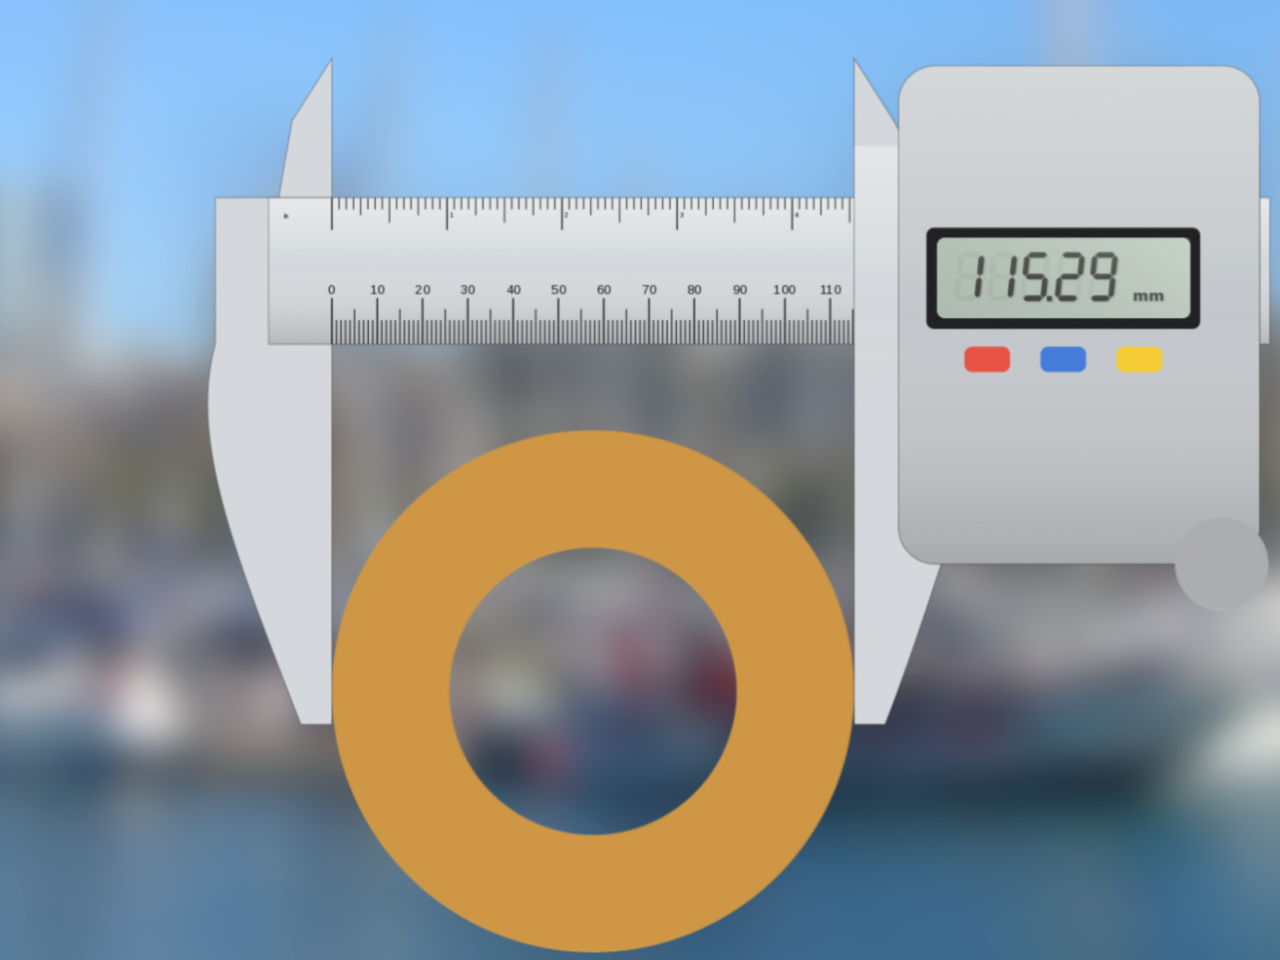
115.29 mm
